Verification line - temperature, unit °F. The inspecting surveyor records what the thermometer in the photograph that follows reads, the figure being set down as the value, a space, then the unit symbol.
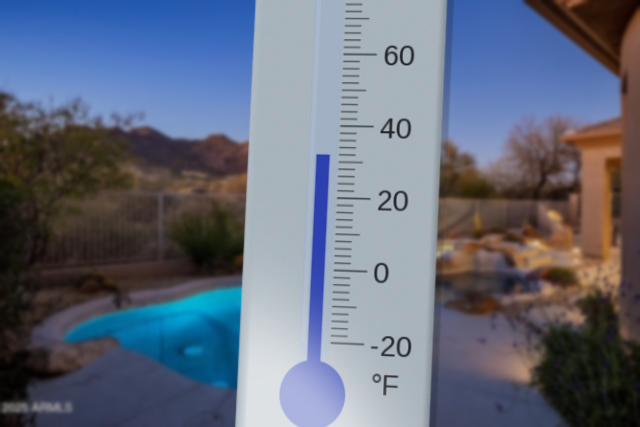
32 °F
